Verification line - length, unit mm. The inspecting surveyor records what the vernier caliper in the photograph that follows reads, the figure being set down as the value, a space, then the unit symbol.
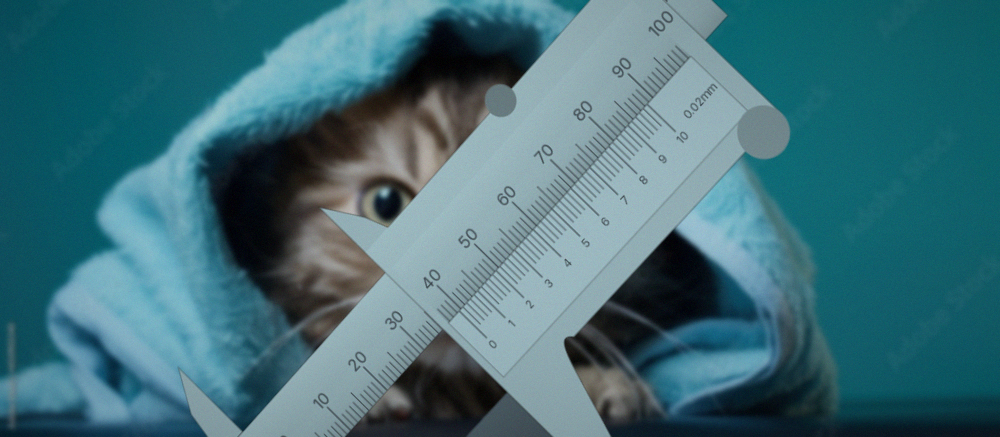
39.5 mm
